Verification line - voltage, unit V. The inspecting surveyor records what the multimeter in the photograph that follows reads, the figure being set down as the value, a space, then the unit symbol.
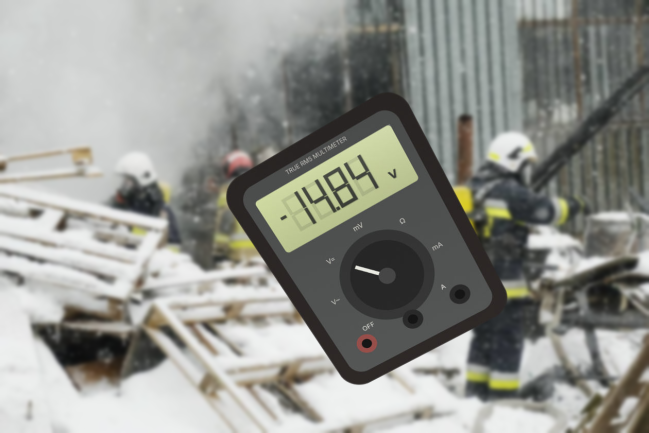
-14.84 V
